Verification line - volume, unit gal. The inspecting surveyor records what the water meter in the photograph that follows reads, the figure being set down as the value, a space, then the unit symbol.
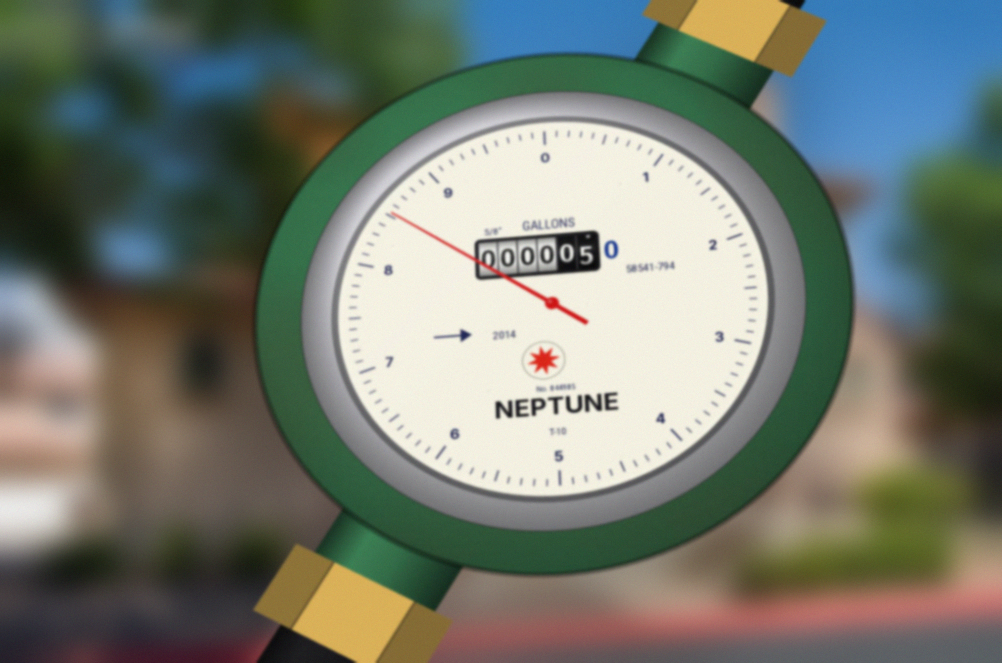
48.5 gal
